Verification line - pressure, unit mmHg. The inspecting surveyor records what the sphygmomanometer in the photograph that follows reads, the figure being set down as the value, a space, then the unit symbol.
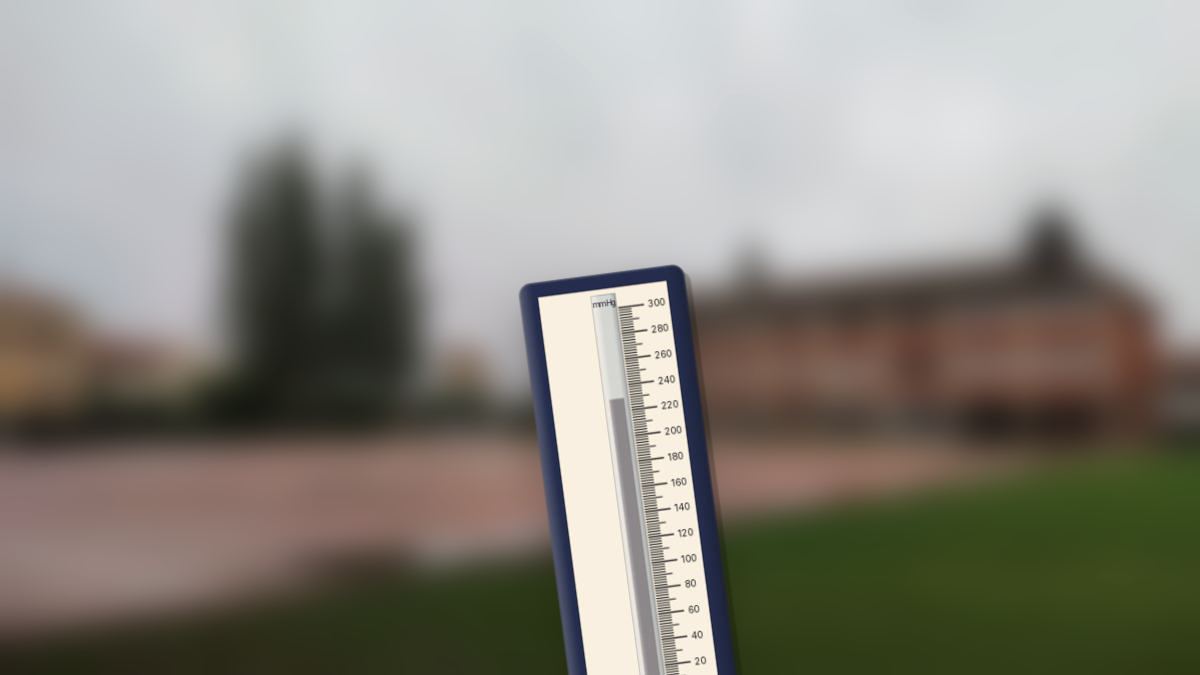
230 mmHg
